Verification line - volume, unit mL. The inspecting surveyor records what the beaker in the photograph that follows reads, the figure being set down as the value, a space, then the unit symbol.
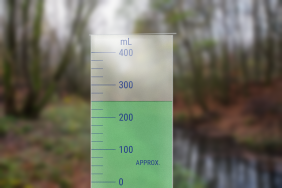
250 mL
